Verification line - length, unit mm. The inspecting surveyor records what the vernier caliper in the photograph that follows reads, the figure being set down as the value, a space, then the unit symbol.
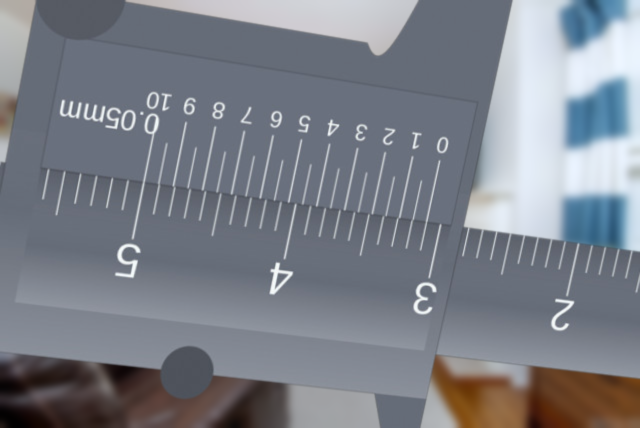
31.0 mm
